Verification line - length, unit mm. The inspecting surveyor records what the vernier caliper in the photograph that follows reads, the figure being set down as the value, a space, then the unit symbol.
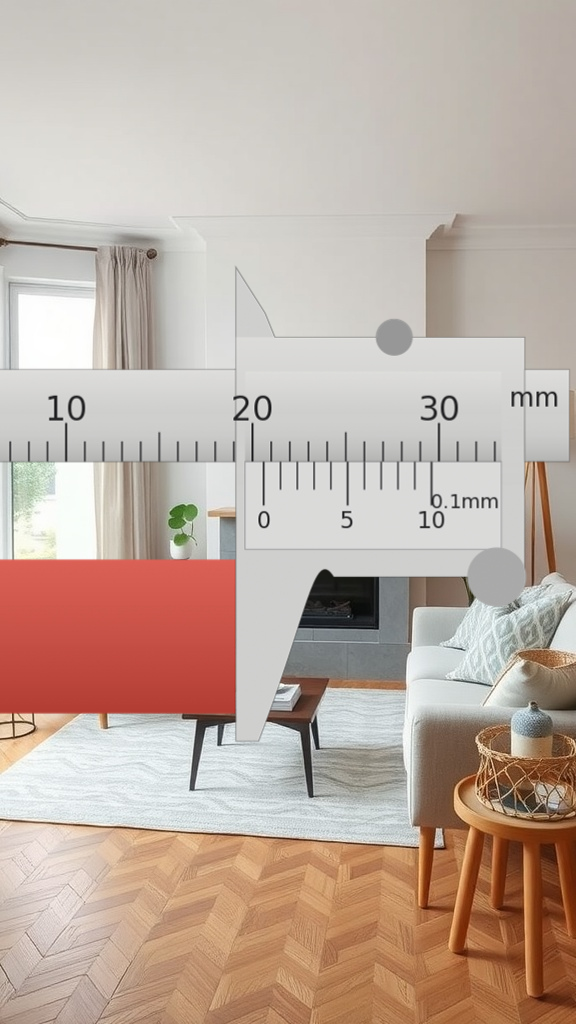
20.6 mm
